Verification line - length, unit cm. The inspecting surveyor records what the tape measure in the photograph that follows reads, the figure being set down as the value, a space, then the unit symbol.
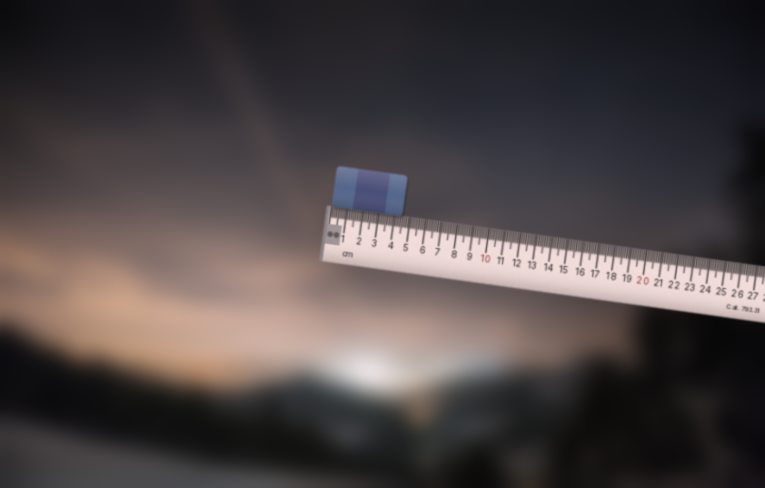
4.5 cm
